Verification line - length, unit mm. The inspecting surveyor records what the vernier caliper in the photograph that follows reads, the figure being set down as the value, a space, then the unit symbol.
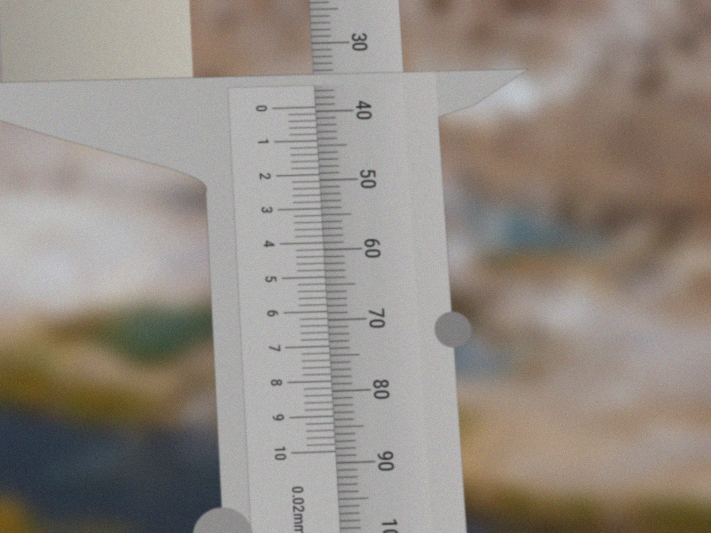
39.4 mm
